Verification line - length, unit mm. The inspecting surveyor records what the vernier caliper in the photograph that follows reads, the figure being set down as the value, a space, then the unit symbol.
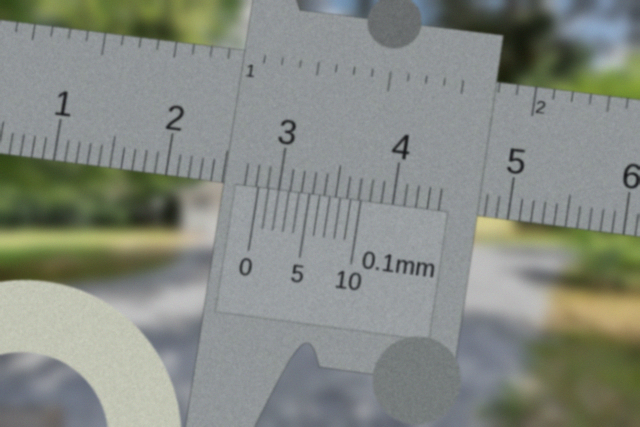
28.2 mm
